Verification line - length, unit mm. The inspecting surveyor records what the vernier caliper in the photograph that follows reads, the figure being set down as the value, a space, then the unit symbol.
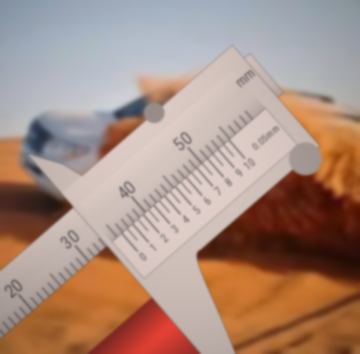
35.8 mm
